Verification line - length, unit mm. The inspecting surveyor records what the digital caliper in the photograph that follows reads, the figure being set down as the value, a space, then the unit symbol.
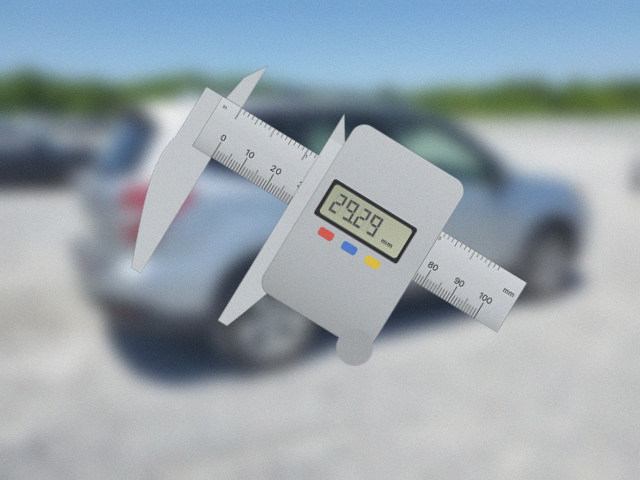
29.29 mm
